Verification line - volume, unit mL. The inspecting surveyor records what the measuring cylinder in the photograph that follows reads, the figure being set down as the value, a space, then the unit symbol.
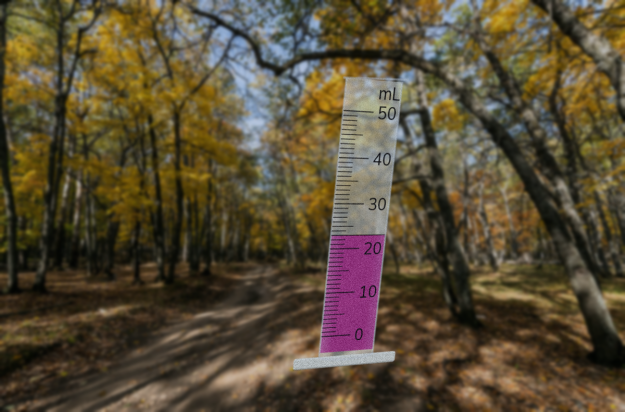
23 mL
